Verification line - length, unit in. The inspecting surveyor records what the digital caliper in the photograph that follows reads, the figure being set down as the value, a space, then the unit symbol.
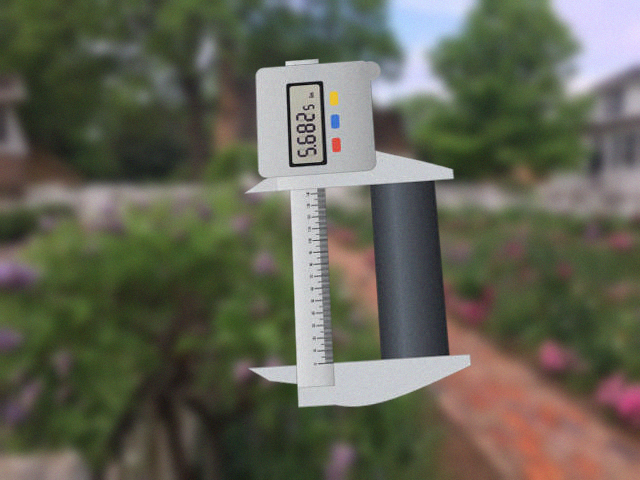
5.6825 in
